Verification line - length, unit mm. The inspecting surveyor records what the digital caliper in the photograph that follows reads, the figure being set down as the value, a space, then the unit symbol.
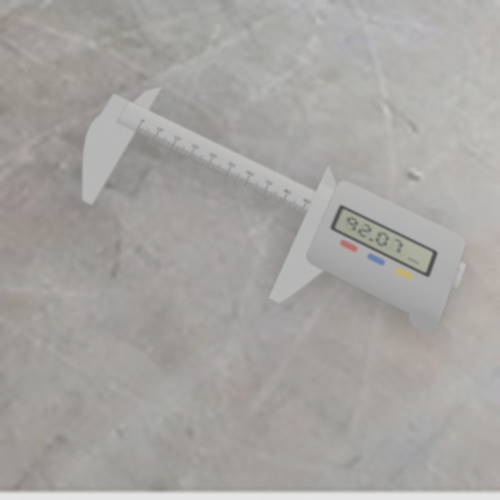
92.07 mm
